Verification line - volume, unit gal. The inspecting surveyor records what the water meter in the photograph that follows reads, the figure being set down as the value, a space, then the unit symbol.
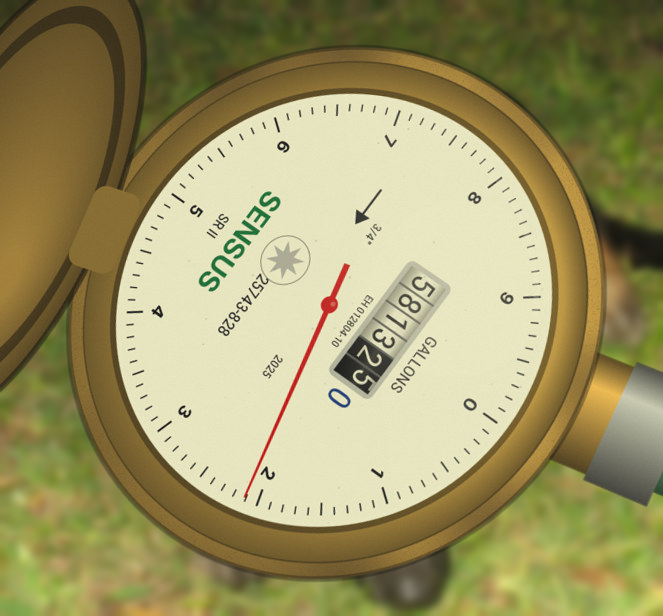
5813252.1 gal
